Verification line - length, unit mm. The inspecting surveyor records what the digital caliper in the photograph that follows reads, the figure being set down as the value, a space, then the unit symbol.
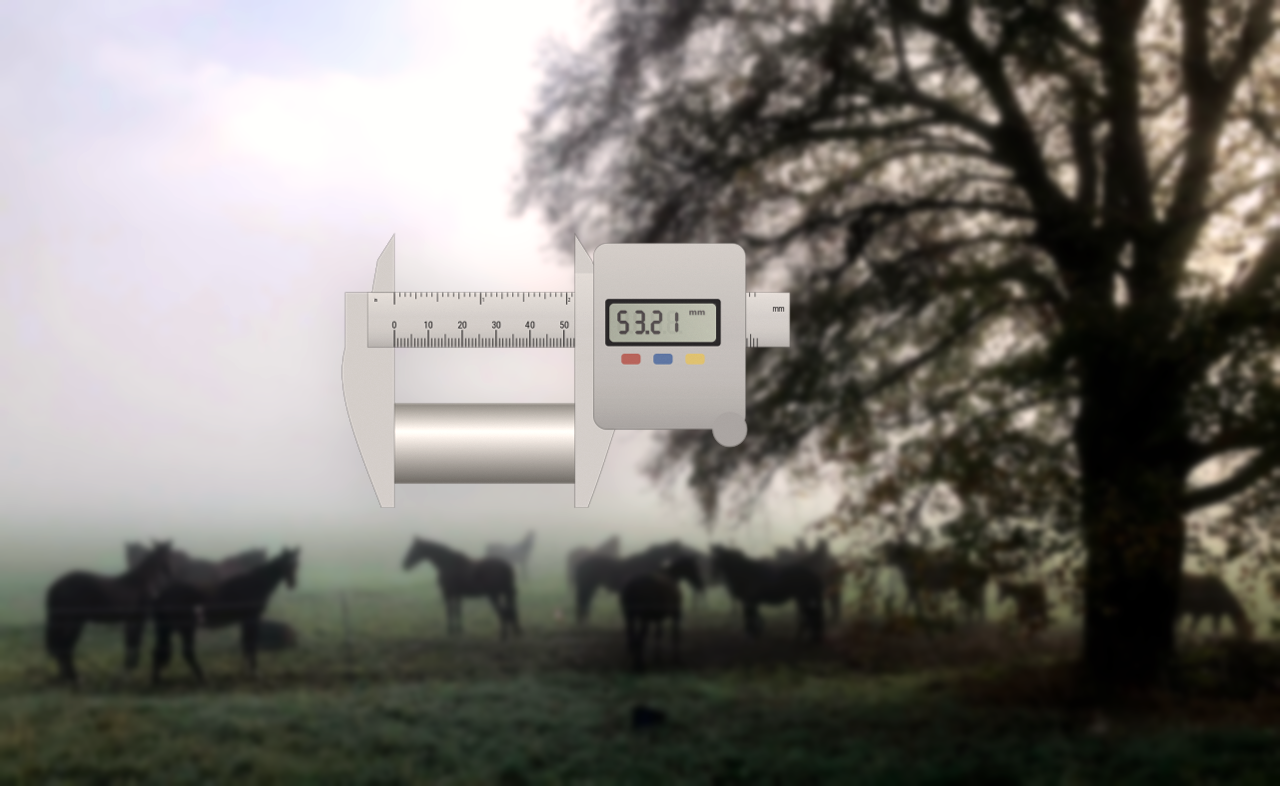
53.21 mm
